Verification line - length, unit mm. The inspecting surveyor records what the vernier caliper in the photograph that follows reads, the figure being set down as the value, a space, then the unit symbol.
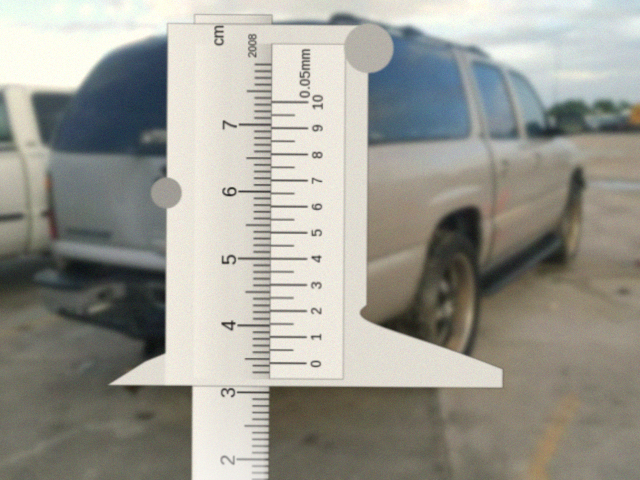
34.4 mm
